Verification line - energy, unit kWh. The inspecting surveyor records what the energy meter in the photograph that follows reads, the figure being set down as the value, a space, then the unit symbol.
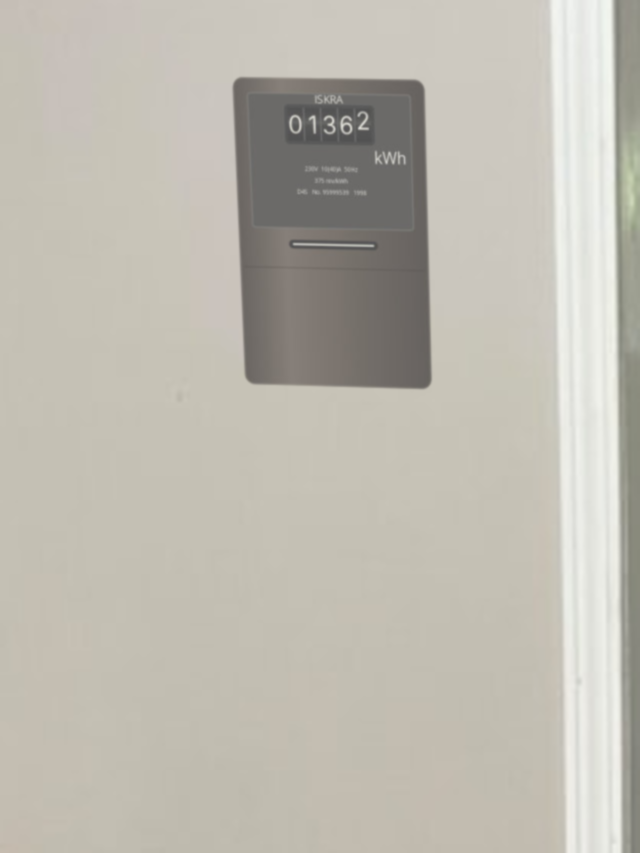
1362 kWh
